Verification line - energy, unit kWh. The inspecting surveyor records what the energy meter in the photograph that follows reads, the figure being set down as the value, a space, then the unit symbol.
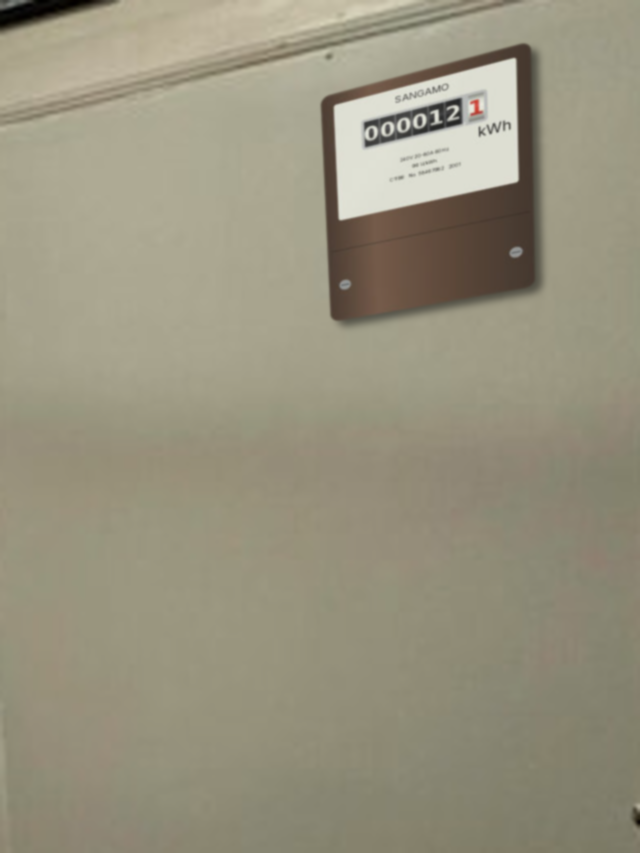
12.1 kWh
